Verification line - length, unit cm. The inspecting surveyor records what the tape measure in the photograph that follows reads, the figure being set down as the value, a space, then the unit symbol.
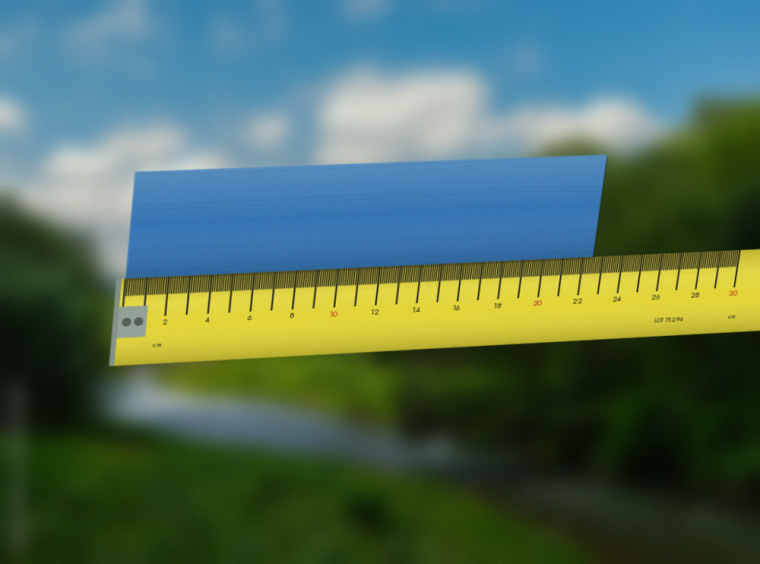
22.5 cm
